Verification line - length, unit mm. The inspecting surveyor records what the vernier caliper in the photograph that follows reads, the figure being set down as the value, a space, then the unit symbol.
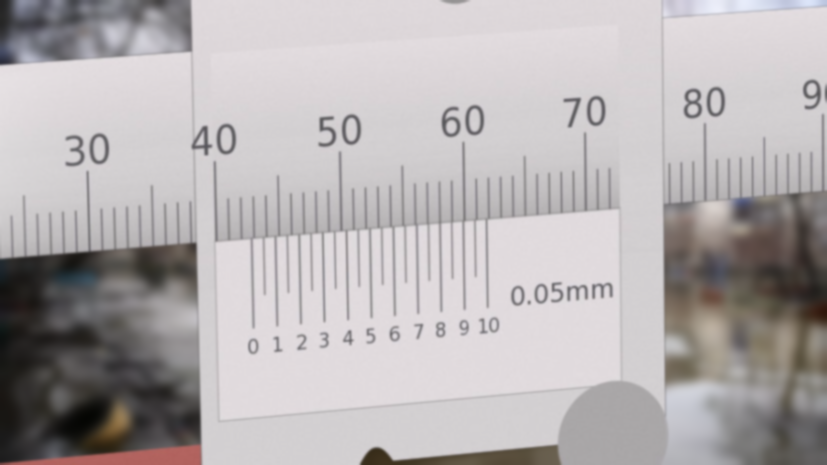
42.8 mm
